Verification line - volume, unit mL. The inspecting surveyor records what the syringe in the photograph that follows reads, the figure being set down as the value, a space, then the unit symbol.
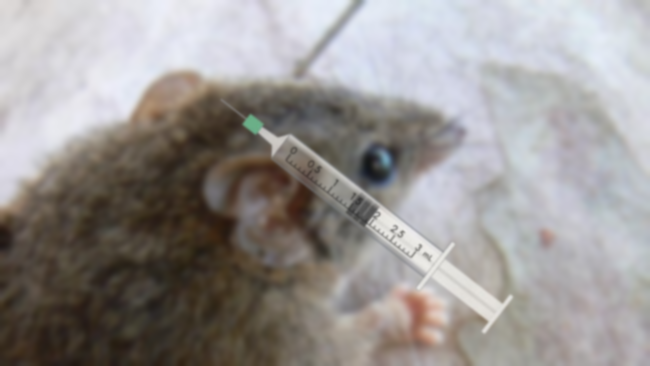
1.5 mL
